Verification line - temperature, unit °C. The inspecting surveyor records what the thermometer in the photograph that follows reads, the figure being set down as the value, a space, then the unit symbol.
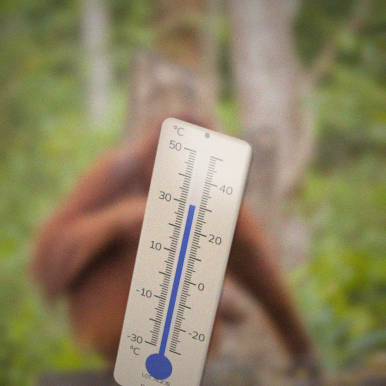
30 °C
